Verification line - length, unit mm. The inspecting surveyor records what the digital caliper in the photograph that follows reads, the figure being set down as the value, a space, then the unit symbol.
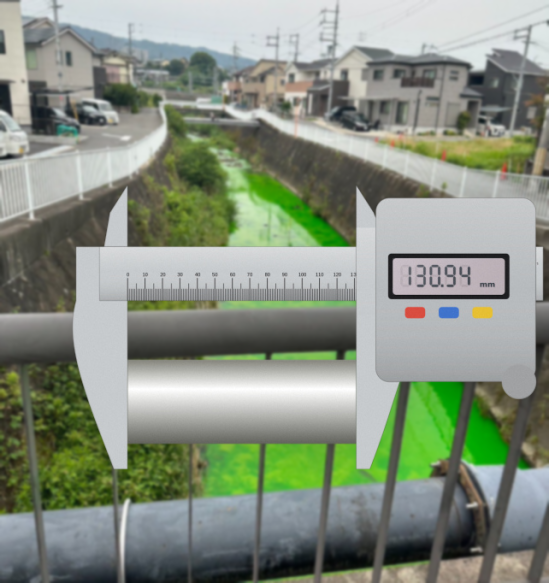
130.94 mm
